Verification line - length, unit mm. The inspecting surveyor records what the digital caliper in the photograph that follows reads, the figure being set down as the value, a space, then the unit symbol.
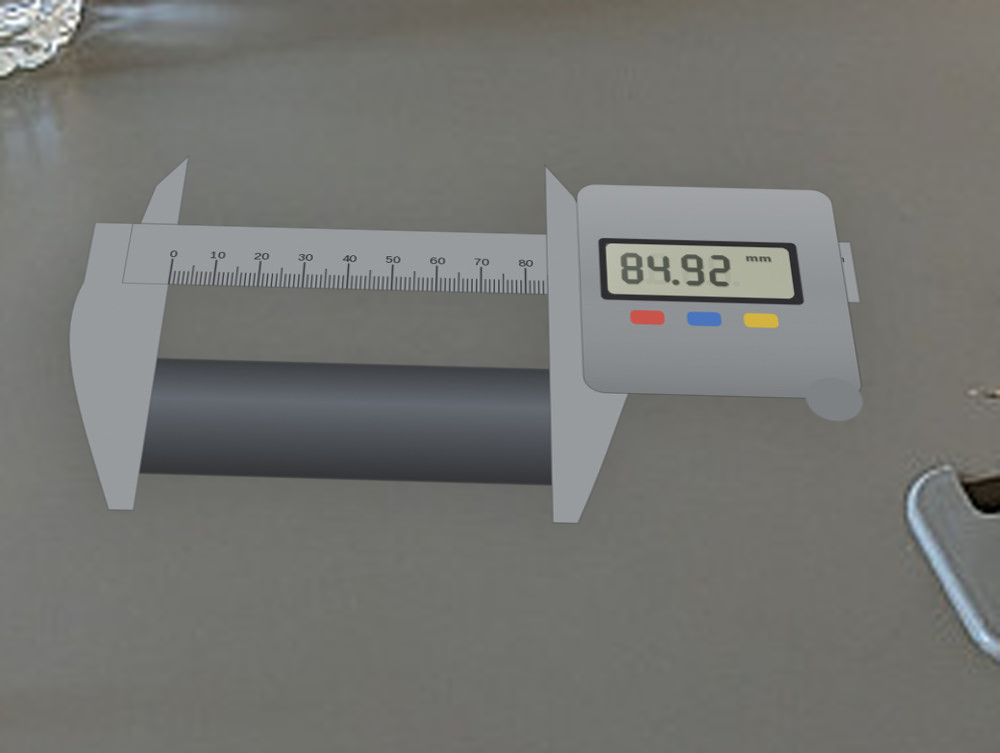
84.92 mm
